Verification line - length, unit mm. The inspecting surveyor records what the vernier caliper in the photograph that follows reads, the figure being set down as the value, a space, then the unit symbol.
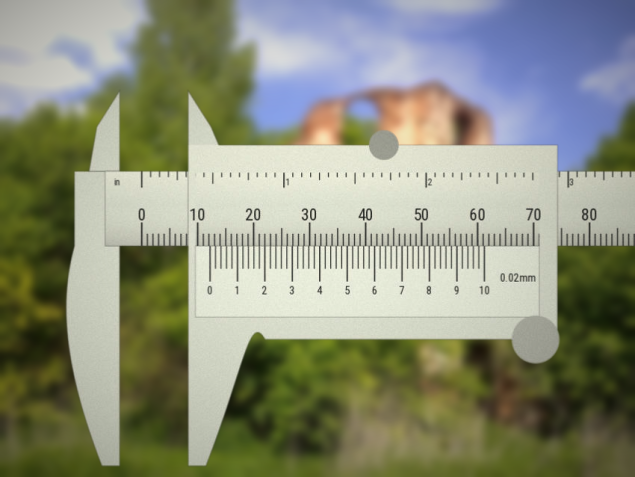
12.2 mm
